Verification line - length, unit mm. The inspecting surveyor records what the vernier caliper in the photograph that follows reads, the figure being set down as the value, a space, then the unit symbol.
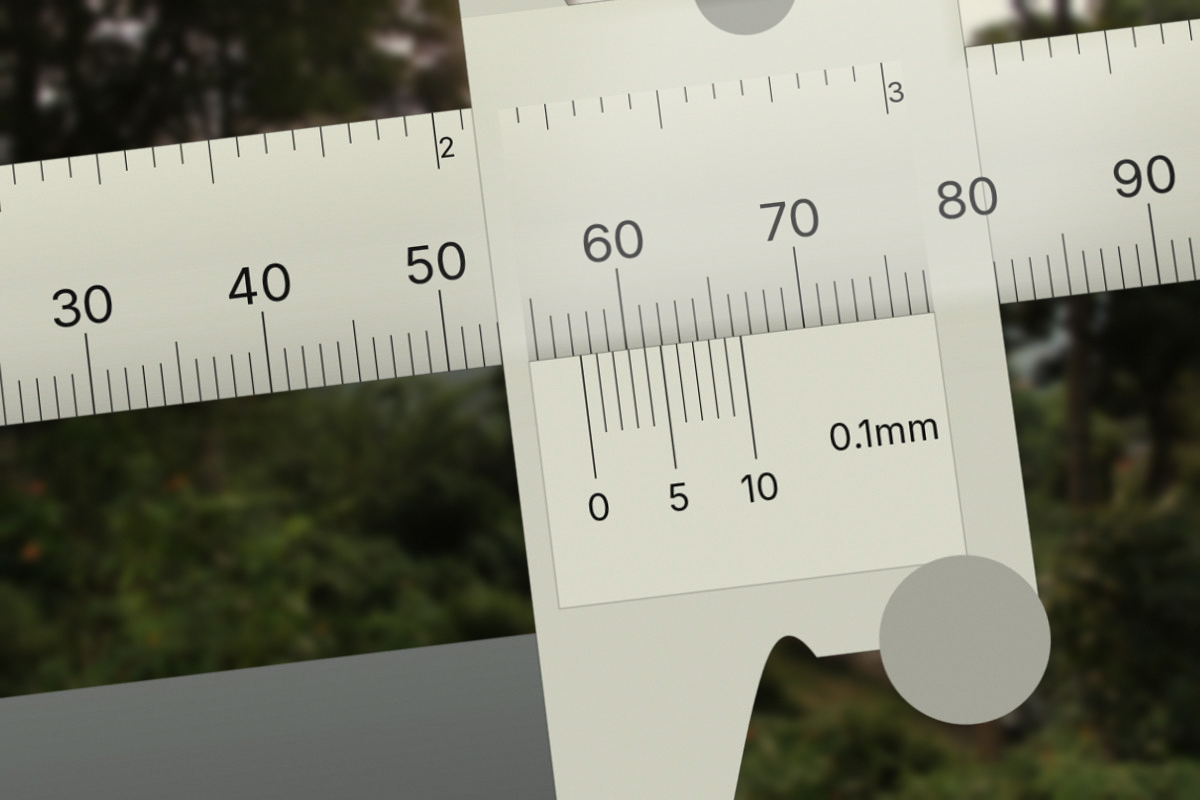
57.4 mm
